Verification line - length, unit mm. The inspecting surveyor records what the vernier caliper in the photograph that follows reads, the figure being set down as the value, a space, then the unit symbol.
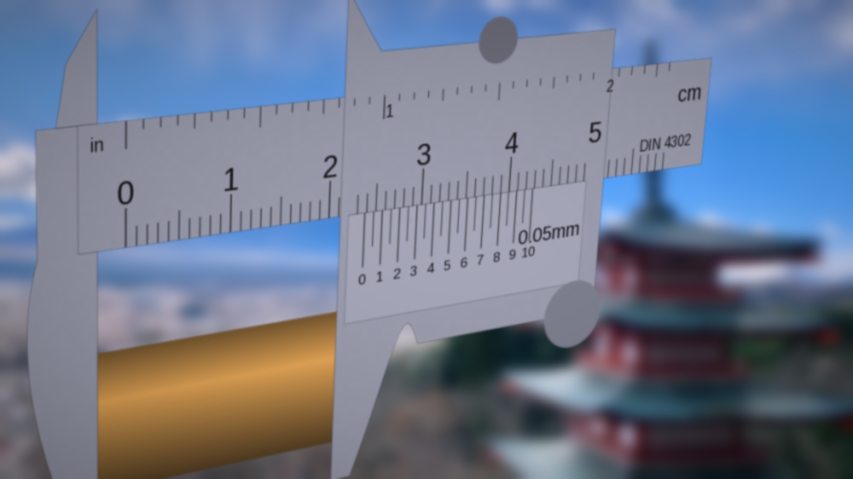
23.8 mm
